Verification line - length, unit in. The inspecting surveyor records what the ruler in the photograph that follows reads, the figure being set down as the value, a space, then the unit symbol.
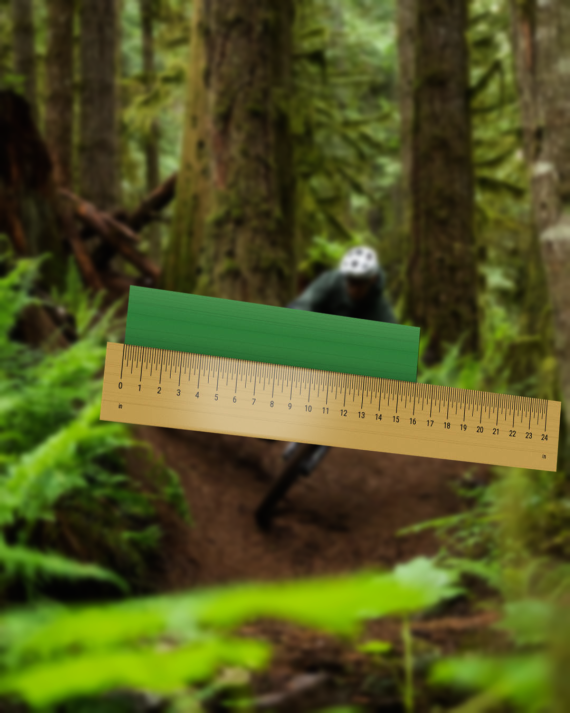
16 in
